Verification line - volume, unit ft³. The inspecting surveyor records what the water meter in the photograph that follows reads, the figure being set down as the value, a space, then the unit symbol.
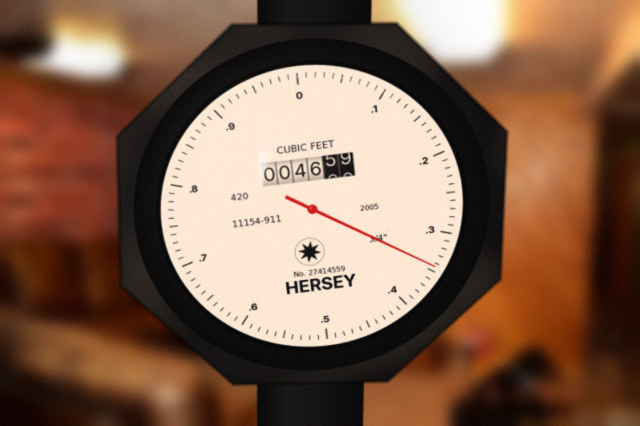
4659.34 ft³
